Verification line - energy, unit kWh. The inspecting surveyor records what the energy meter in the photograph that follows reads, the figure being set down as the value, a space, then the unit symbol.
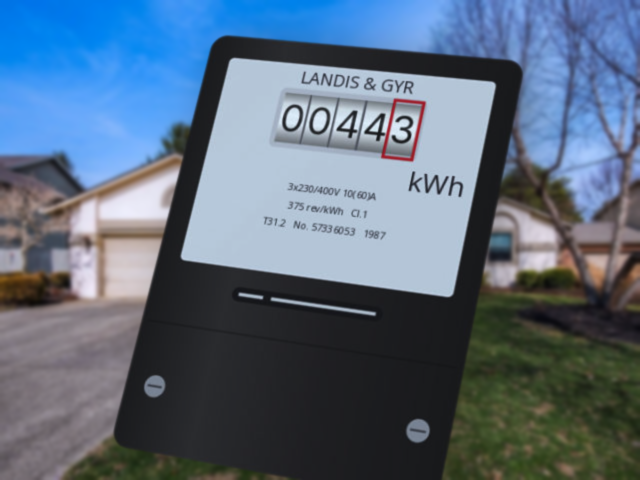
44.3 kWh
